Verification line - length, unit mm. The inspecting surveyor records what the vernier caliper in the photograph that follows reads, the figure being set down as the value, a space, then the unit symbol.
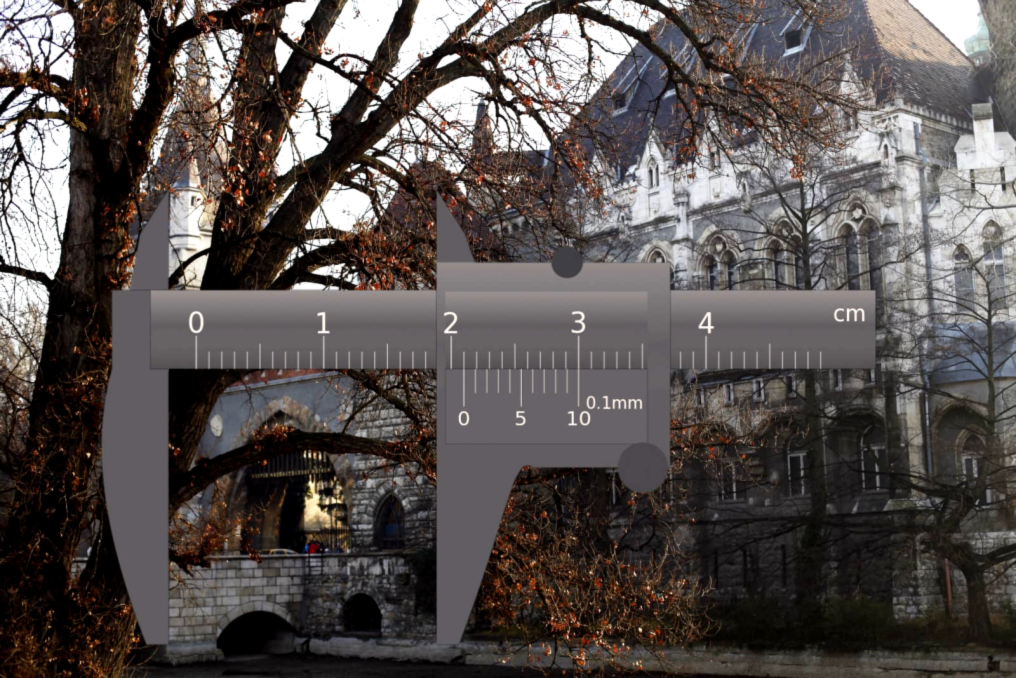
21.0 mm
